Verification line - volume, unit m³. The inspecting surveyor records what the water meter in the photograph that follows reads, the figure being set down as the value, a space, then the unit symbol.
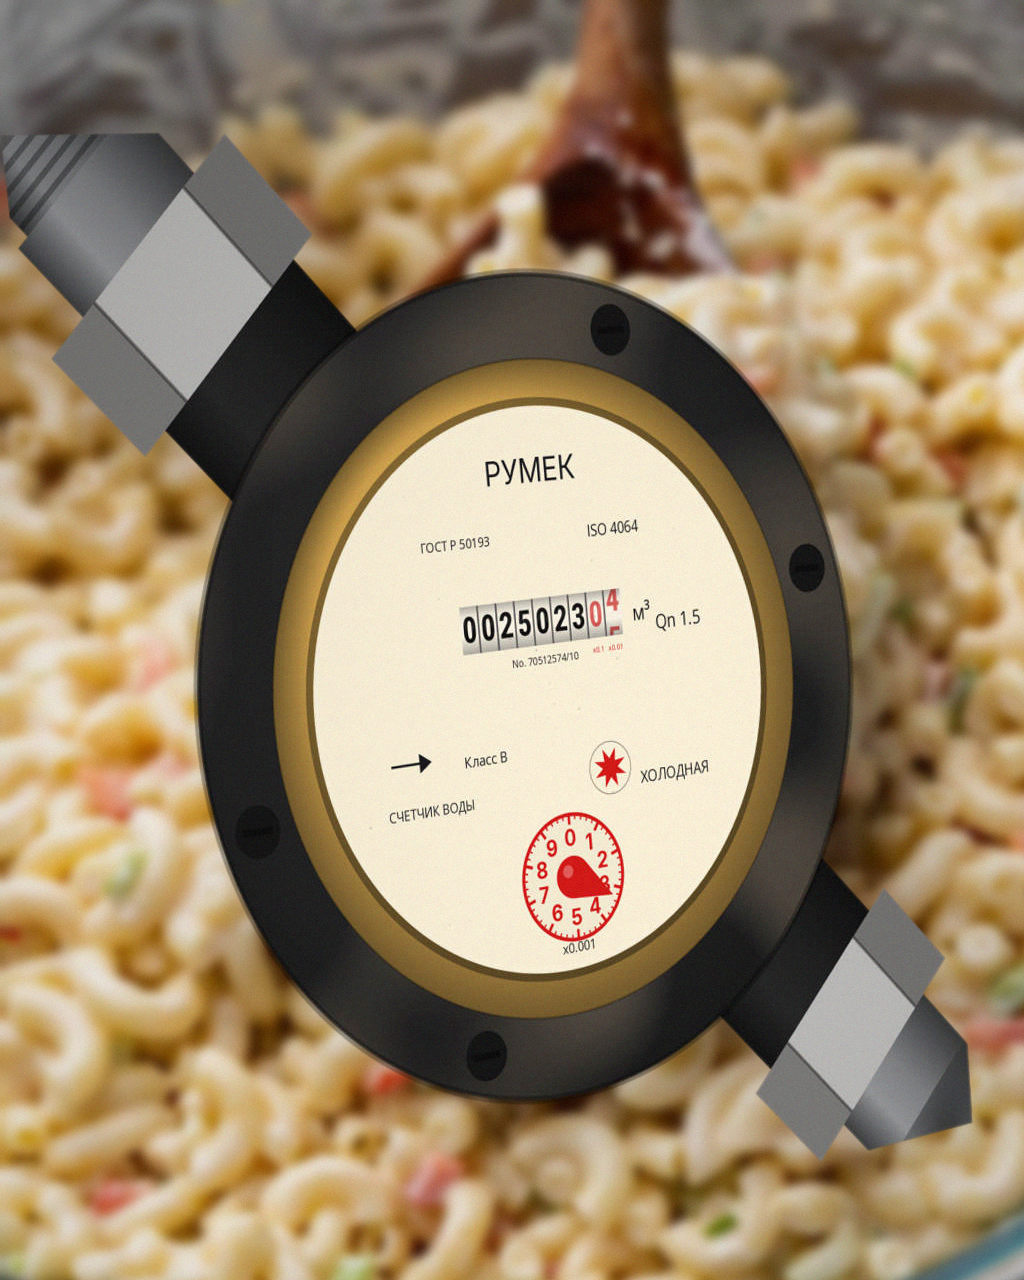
25023.043 m³
